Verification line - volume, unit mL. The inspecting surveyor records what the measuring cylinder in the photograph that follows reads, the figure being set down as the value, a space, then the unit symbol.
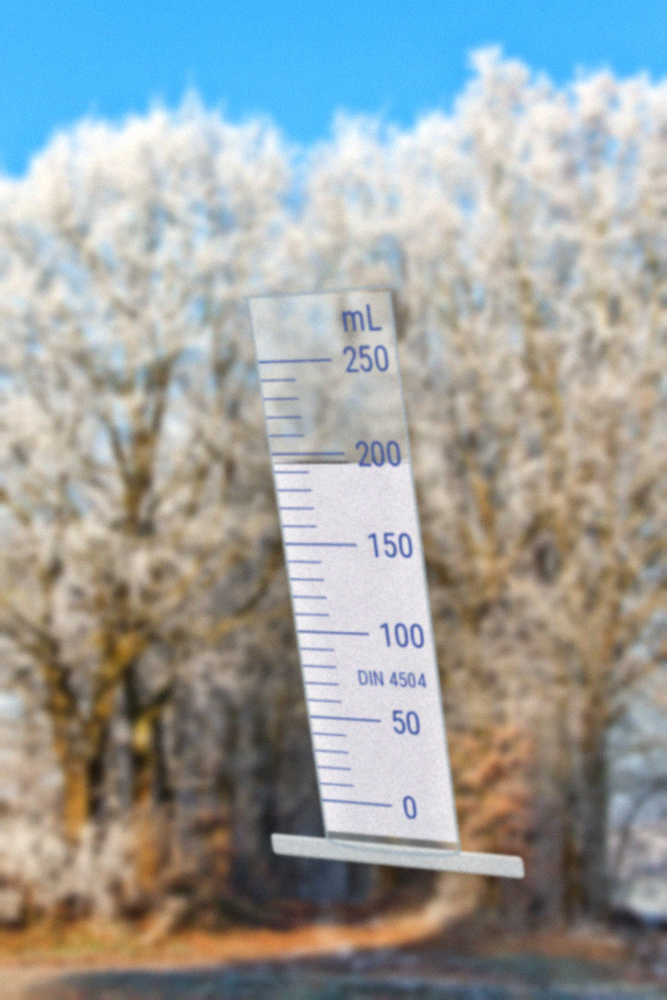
195 mL
